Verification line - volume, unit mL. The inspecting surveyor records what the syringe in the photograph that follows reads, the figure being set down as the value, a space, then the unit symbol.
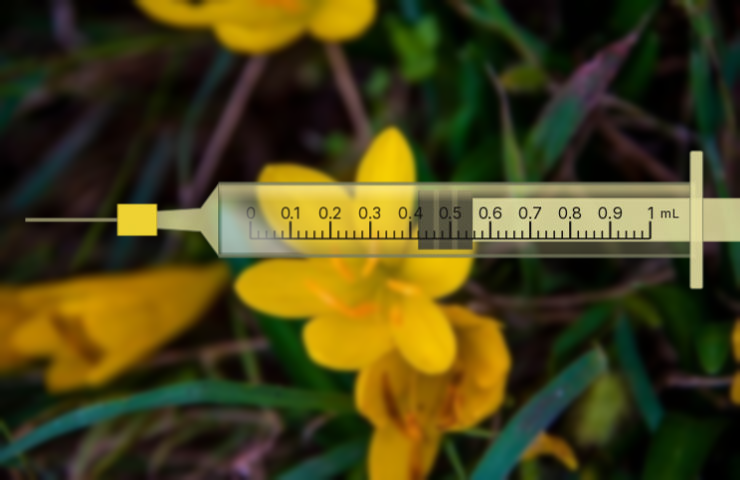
0.42 mL
